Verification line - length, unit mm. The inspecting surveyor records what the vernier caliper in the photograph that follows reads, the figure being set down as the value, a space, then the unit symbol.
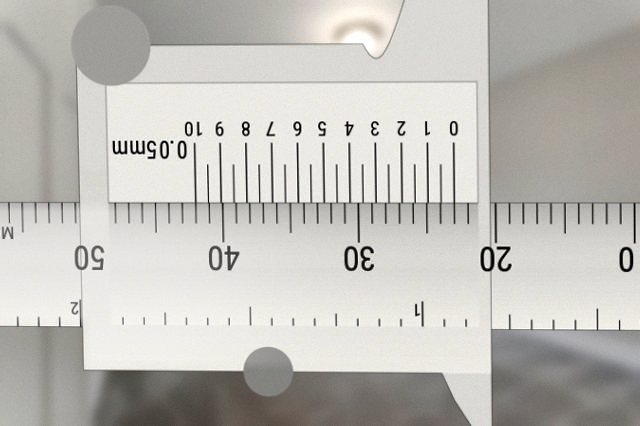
23.0 mm
